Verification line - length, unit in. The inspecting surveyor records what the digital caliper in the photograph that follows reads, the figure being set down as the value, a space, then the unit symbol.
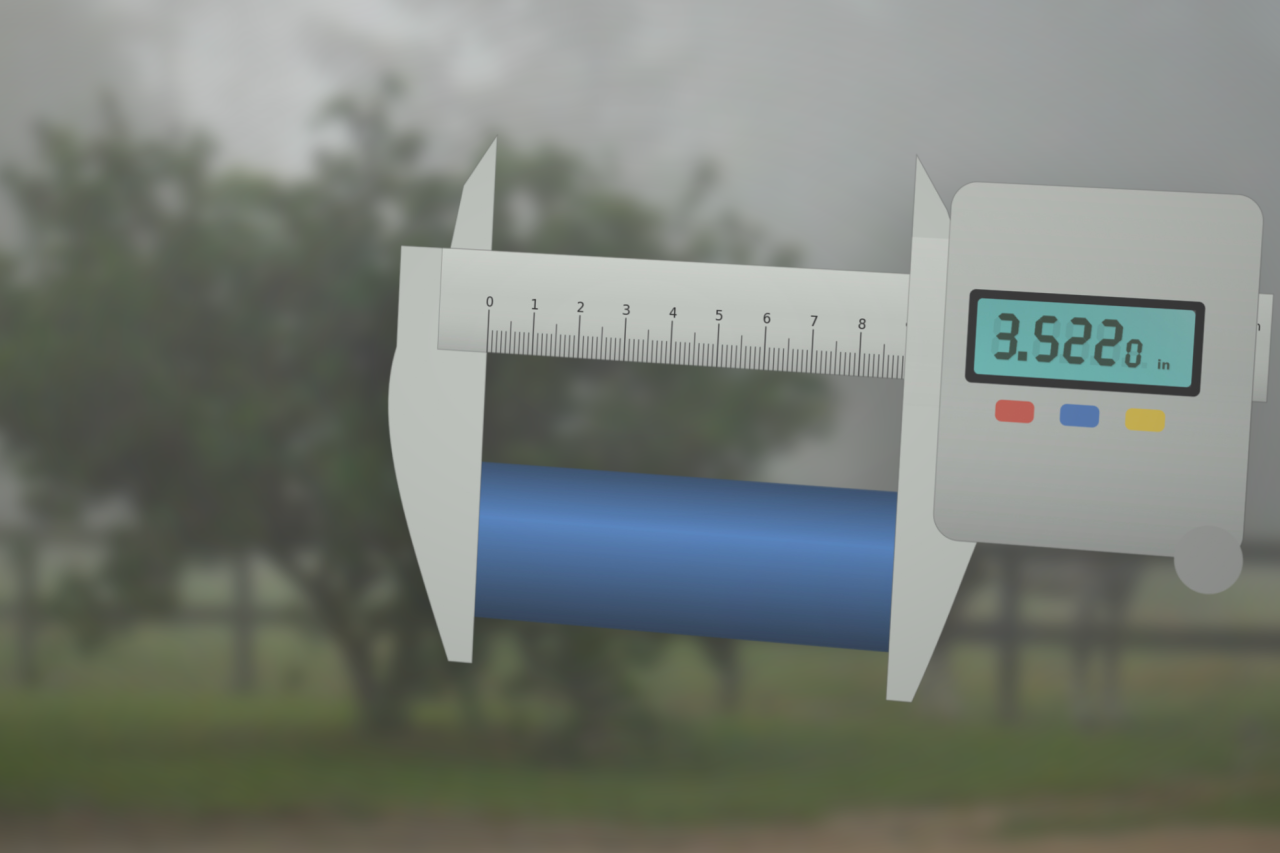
3.5220 in
